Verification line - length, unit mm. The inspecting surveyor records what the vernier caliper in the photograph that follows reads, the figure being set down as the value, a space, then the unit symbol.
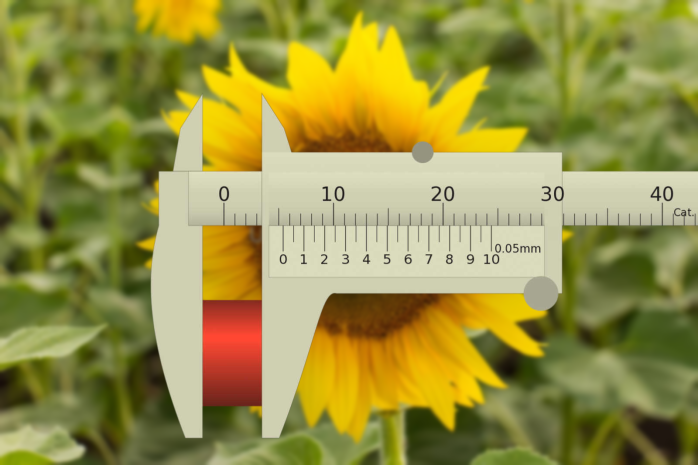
5.4 mm
